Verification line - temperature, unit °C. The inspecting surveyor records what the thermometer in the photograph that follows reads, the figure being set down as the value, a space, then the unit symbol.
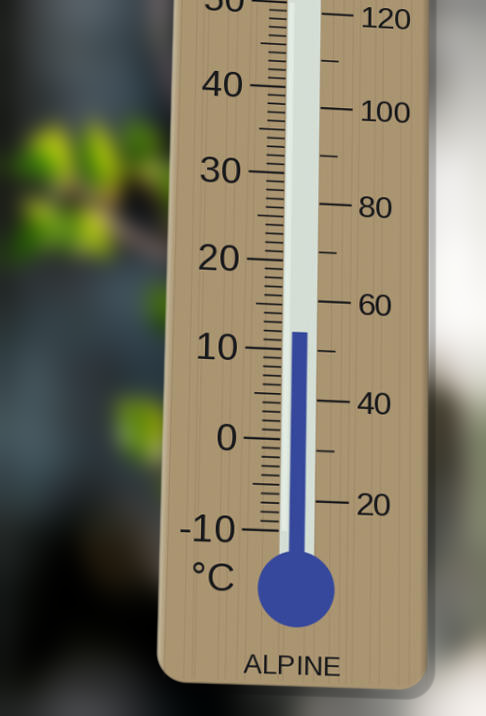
12 °C
